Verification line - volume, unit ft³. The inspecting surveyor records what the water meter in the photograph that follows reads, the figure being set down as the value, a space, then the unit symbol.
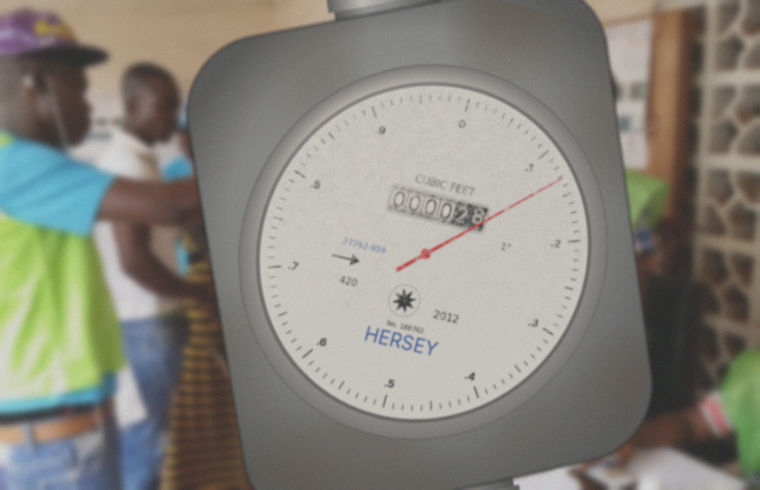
28.13 ft³
